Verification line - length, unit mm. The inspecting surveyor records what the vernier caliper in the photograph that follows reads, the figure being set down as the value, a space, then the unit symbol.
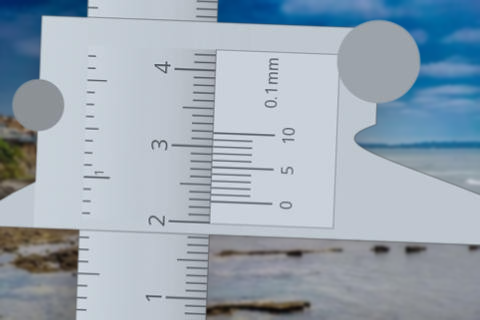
22.8 mm
